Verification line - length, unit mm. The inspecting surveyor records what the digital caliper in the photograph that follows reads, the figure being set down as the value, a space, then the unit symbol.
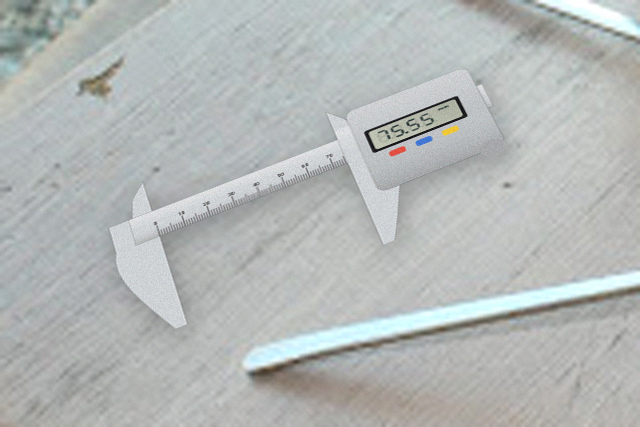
75.55 mm
